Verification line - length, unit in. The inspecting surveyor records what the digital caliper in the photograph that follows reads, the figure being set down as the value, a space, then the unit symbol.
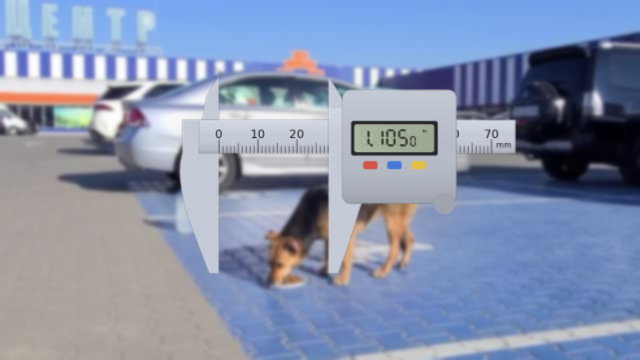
1.1050 in
